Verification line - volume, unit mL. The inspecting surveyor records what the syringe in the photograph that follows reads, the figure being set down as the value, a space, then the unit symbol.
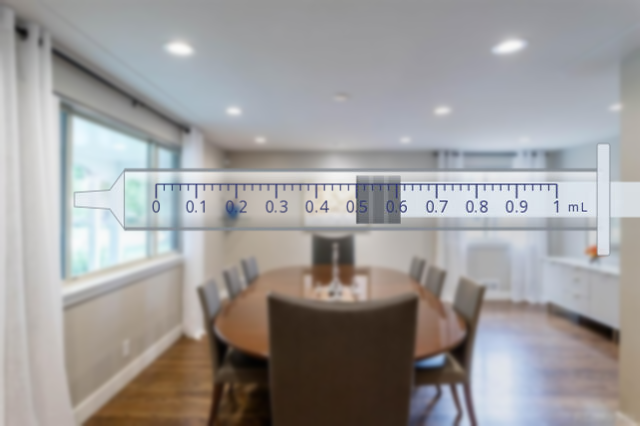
0.5 mL
